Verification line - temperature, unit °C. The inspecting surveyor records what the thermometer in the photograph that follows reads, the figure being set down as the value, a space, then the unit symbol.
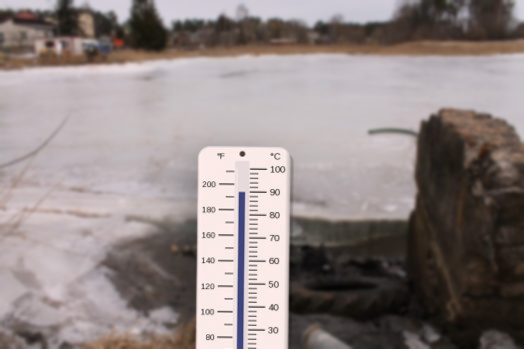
90 °C
